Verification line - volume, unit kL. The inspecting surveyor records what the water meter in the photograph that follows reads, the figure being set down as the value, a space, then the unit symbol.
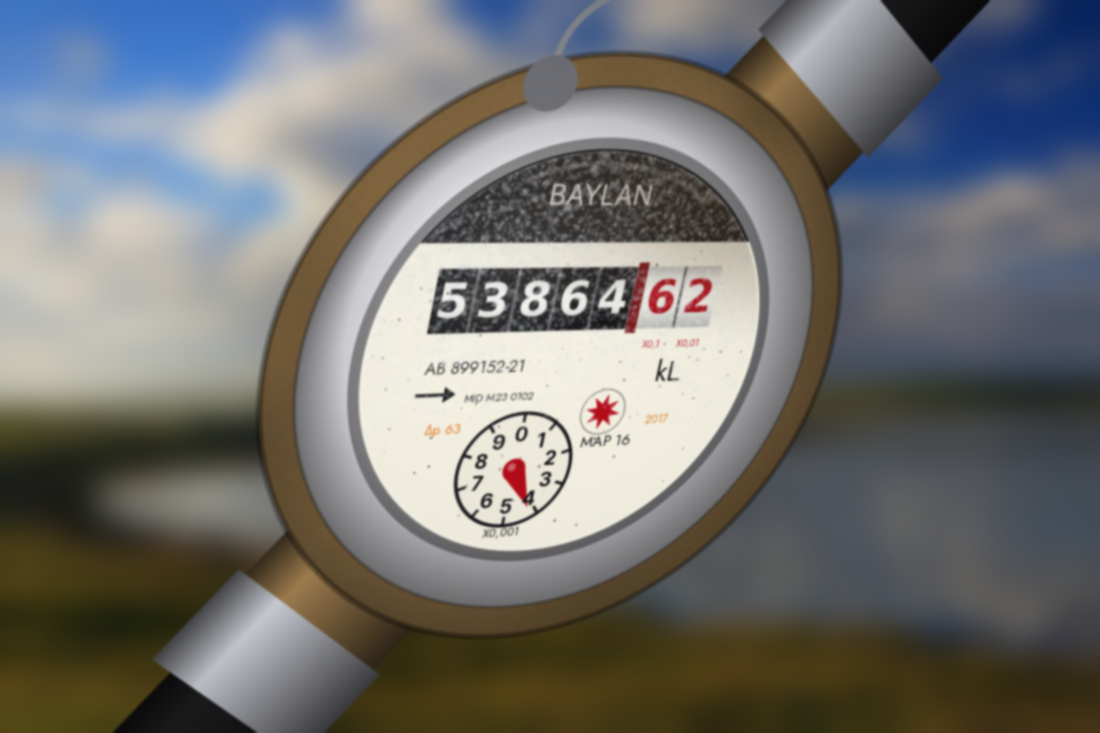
53864.624 kL
